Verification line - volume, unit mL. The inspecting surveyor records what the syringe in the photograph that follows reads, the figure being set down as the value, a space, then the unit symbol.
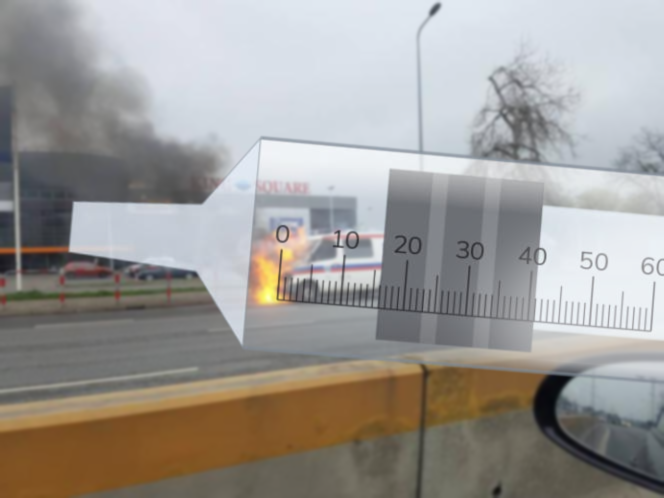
16 mL
